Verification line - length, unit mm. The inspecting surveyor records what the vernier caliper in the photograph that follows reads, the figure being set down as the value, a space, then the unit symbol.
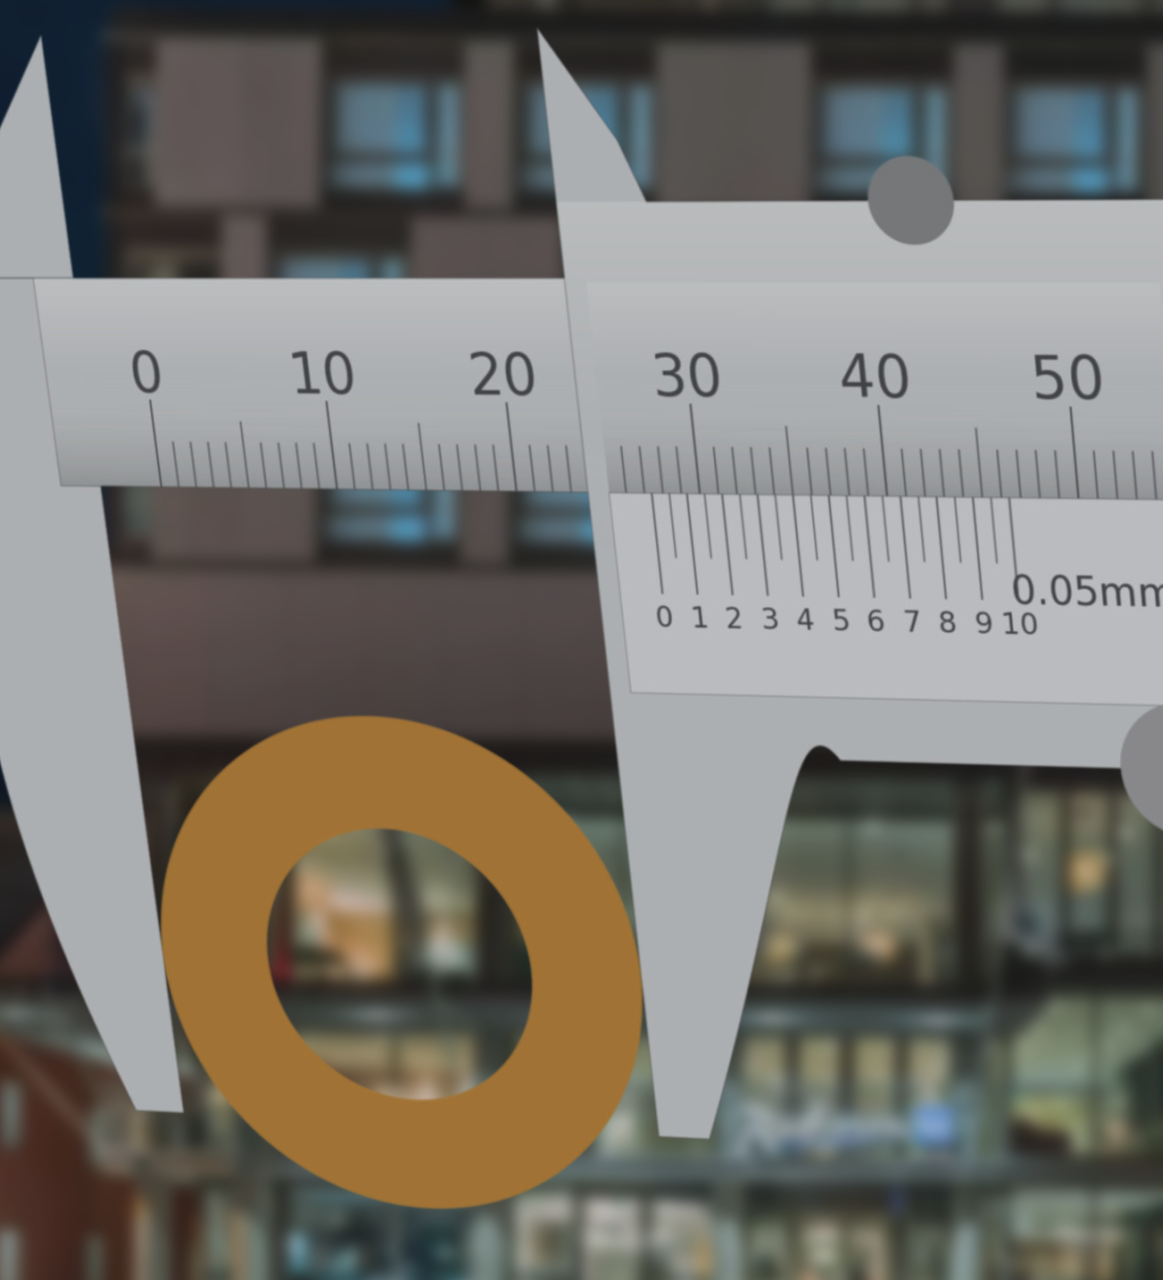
27.4 mm
